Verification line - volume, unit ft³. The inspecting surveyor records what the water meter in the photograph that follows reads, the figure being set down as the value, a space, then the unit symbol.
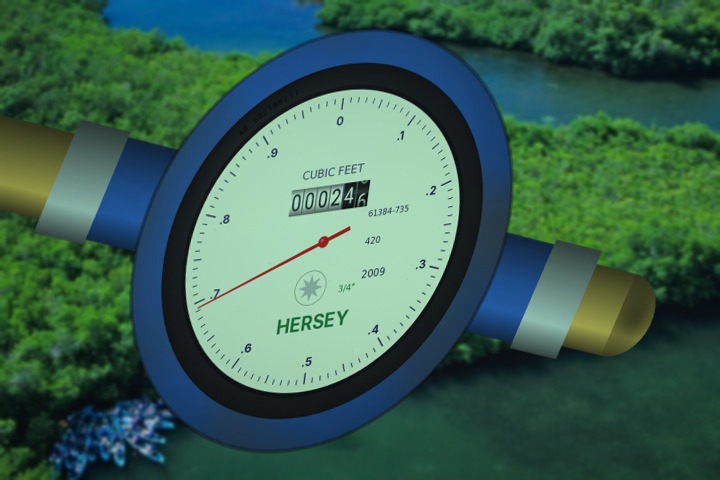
245.69 ft³
